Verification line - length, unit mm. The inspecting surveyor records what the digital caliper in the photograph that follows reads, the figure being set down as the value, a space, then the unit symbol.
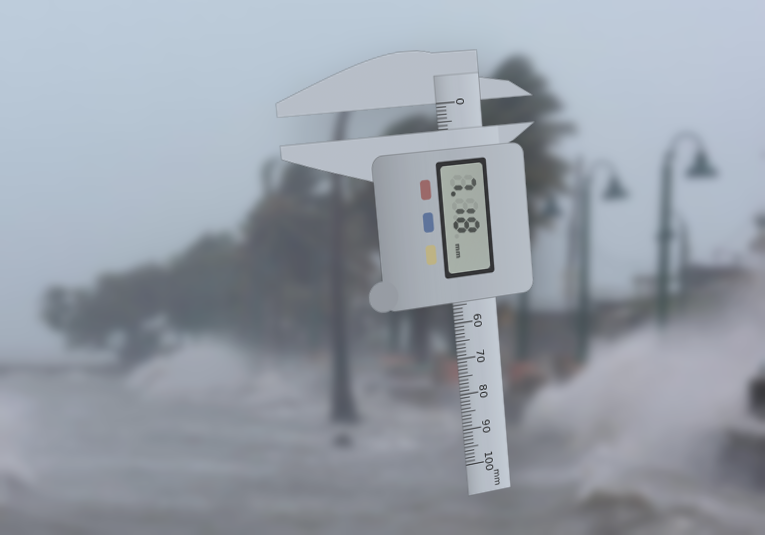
7.18 mm
